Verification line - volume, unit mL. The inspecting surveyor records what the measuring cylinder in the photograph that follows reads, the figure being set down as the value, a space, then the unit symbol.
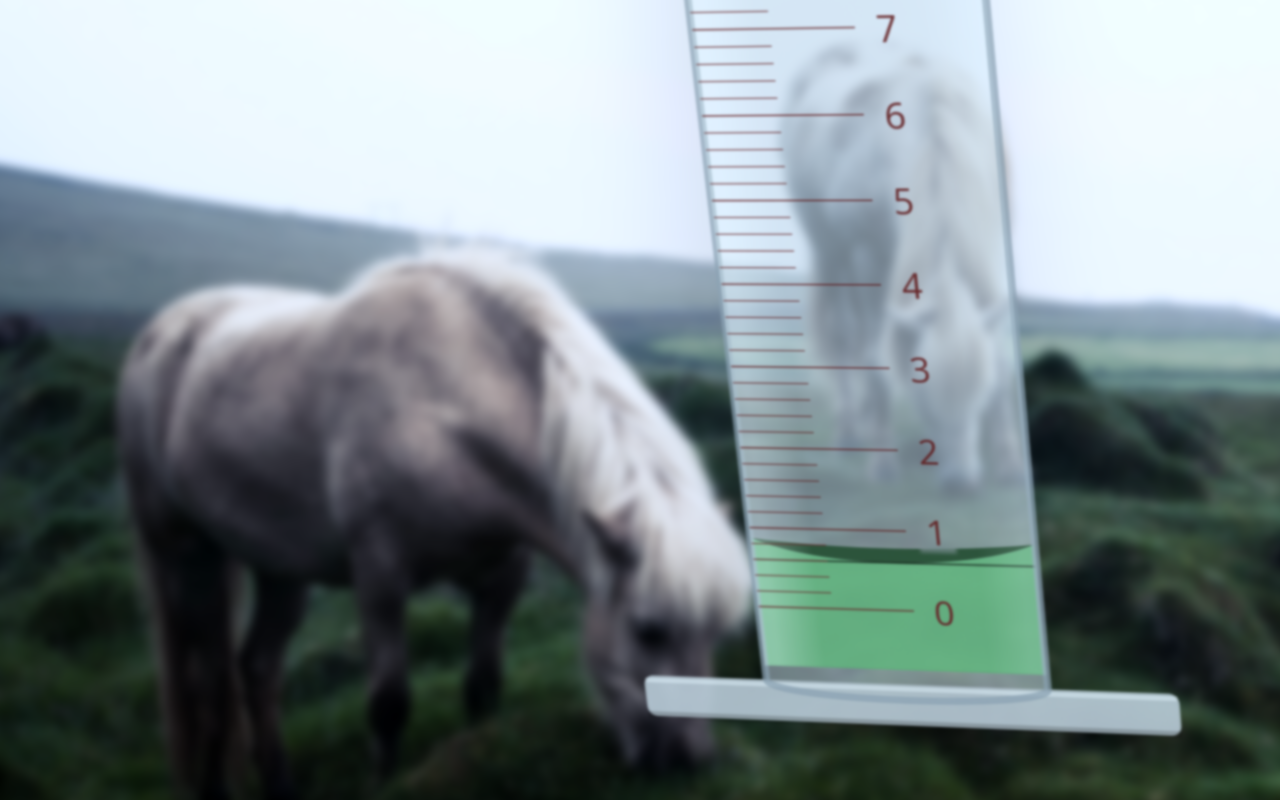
0.6 mL
